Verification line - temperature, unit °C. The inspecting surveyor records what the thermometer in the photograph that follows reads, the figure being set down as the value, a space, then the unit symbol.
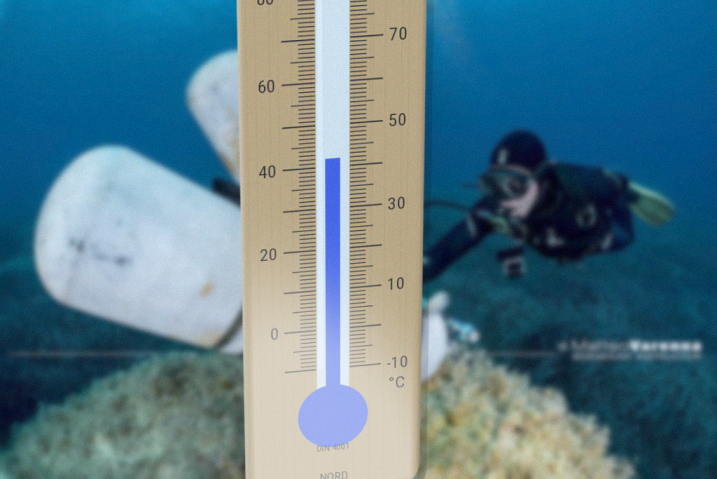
42 °C
